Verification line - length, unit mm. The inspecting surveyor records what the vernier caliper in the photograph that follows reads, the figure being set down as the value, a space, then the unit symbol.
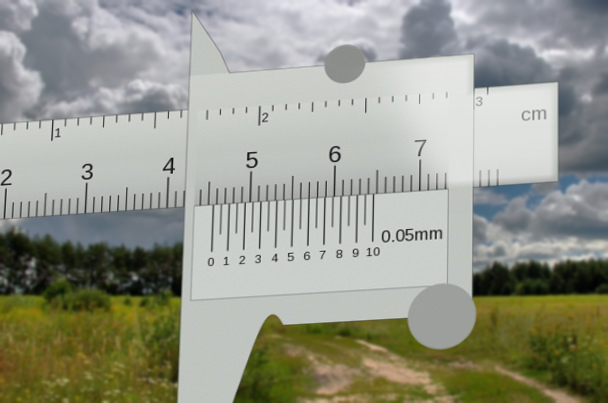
45.6 mm
